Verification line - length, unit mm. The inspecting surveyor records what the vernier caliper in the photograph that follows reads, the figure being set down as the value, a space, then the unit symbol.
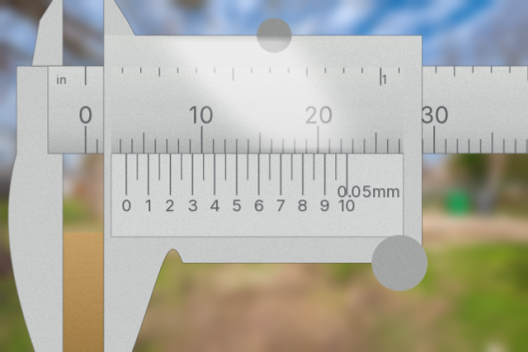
3.5 mm
